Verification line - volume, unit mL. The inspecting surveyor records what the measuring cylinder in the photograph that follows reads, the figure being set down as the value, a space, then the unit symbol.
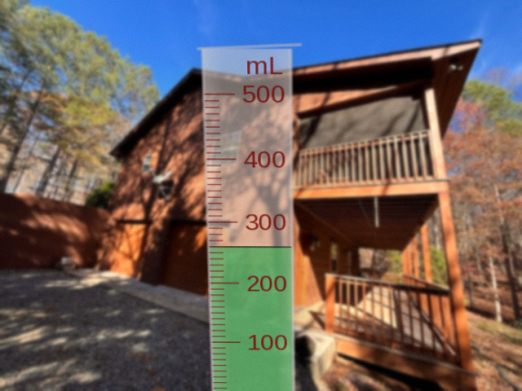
260 mL
